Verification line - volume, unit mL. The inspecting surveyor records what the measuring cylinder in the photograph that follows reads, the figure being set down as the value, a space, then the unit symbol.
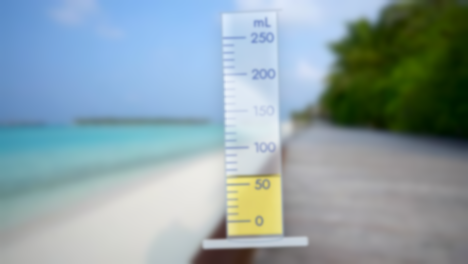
60 mL
